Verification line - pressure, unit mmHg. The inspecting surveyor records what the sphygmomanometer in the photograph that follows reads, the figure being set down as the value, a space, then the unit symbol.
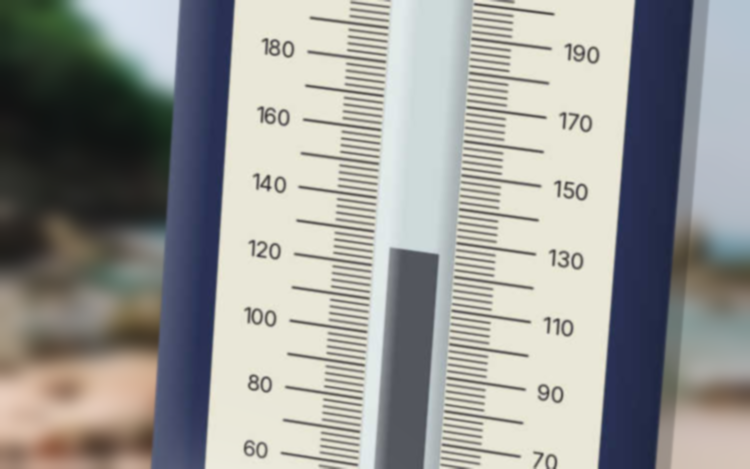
126 mmHg
